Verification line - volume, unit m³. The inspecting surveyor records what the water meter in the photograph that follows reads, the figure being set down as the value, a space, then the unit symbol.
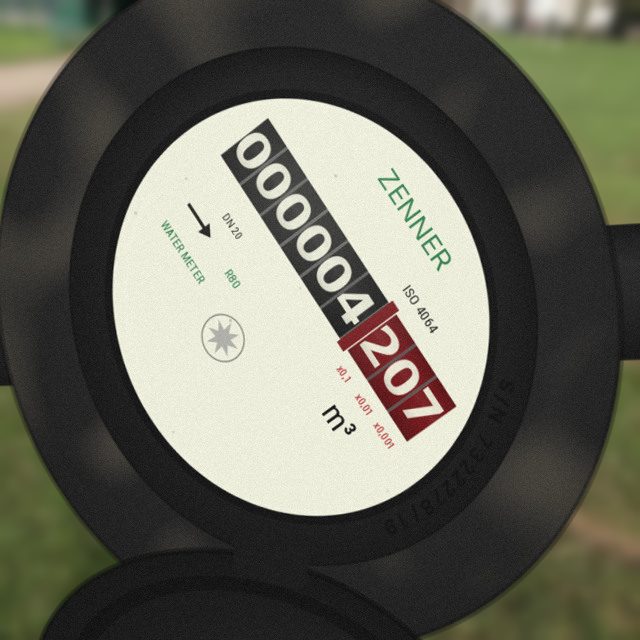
4.207 m³
